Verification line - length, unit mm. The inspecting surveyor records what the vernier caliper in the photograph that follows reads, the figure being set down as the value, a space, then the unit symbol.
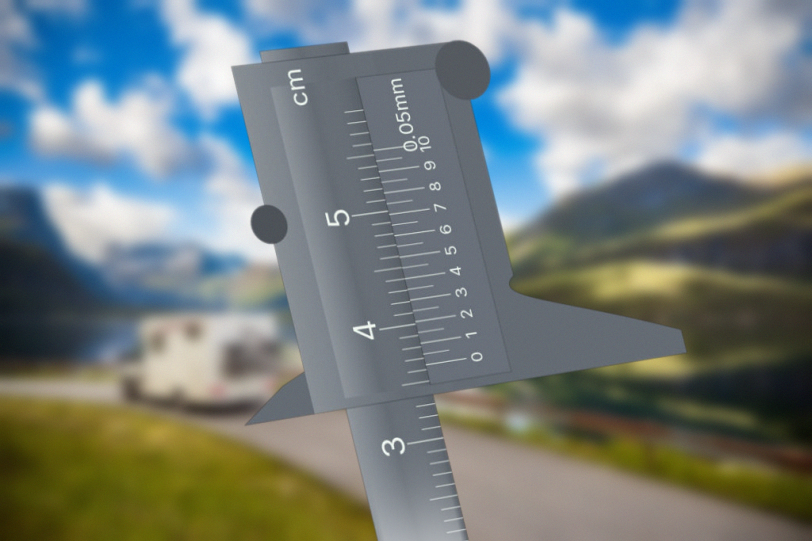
36.4 mm
